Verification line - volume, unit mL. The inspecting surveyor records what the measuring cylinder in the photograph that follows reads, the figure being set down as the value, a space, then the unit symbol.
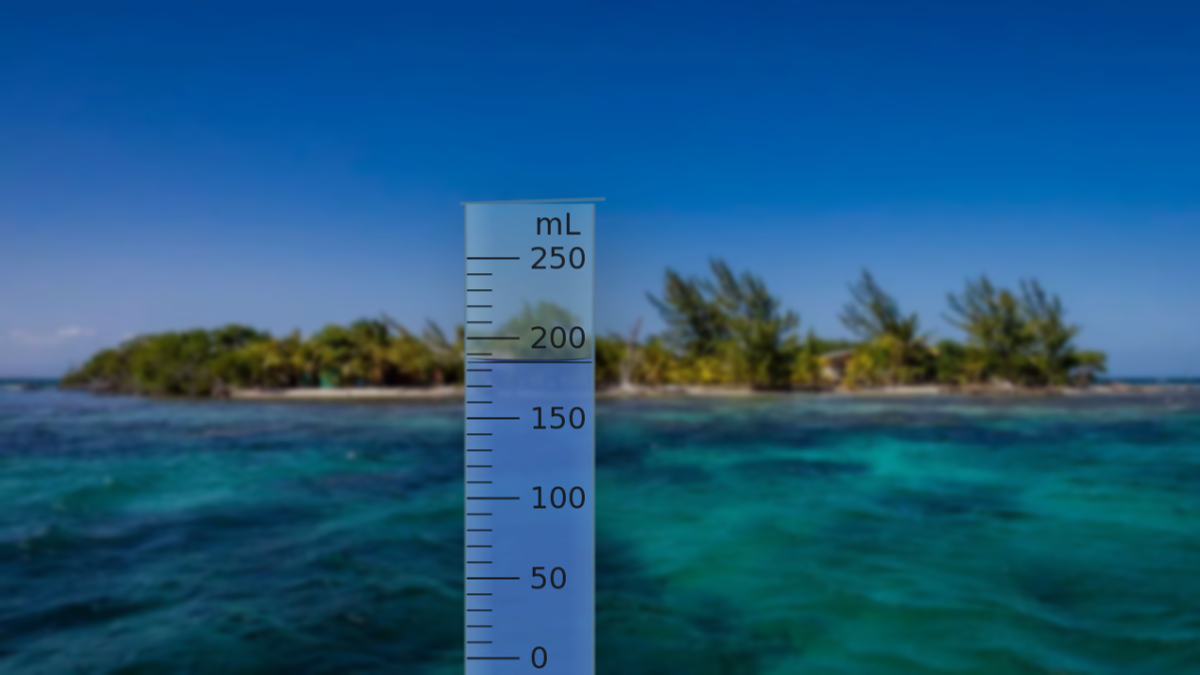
185 mL
